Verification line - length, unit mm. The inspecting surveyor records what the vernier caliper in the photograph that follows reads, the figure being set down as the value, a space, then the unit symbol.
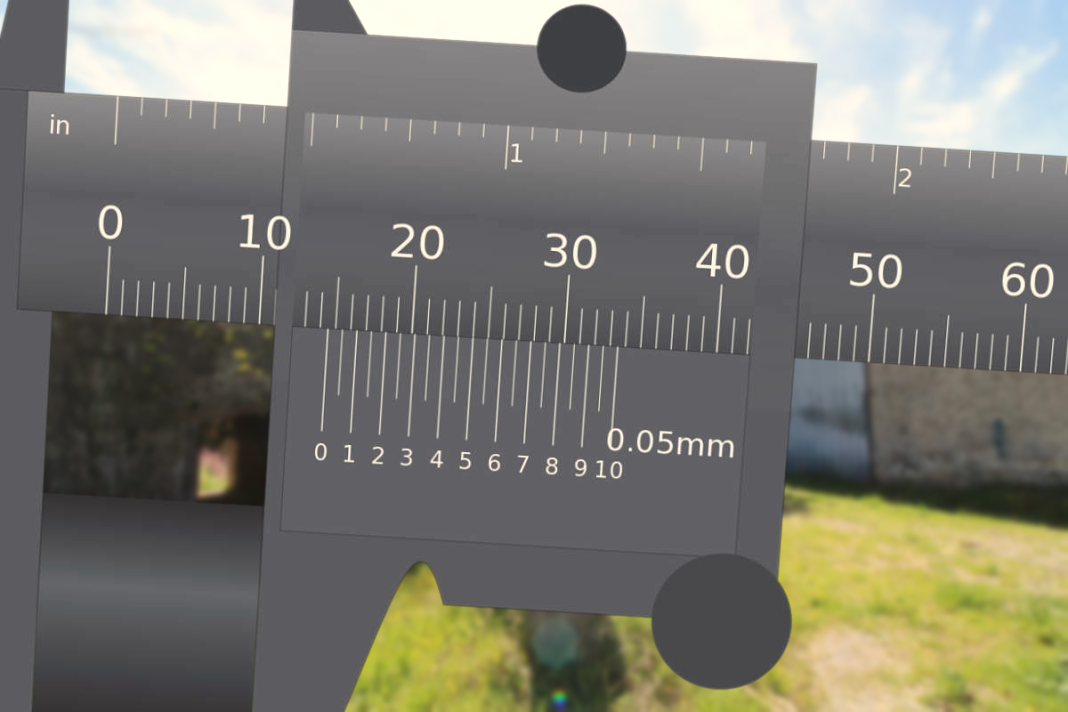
14.5 mm
